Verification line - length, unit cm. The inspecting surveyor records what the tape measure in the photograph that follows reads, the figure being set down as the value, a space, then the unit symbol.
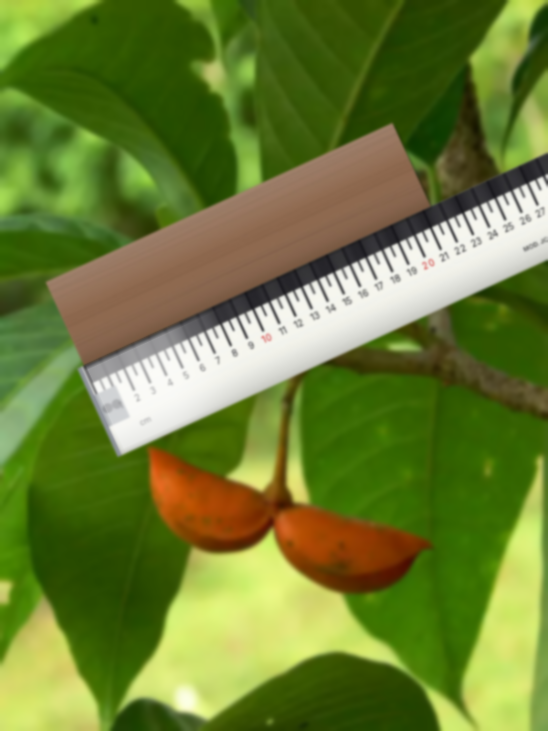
21.5 cm
